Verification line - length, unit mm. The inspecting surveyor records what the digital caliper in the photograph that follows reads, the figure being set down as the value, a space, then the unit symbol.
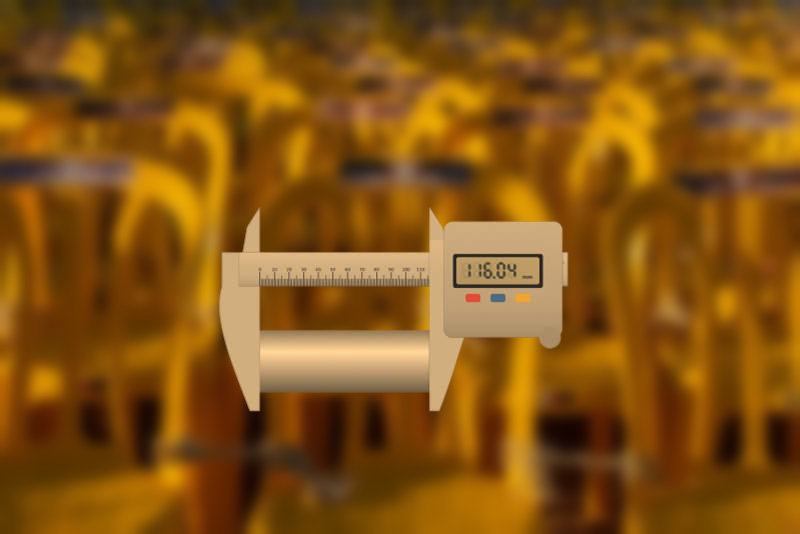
116.04 mm
